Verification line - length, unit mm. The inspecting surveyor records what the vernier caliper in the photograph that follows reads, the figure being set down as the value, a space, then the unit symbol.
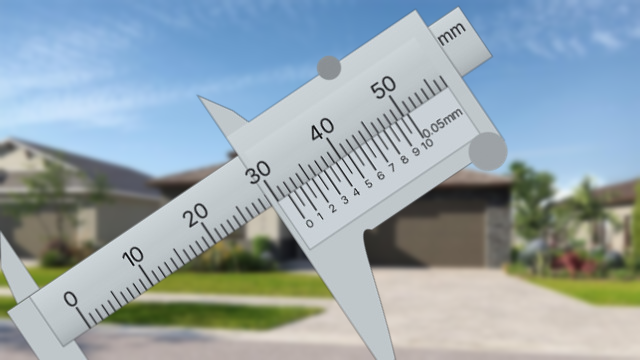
31.6 mm
